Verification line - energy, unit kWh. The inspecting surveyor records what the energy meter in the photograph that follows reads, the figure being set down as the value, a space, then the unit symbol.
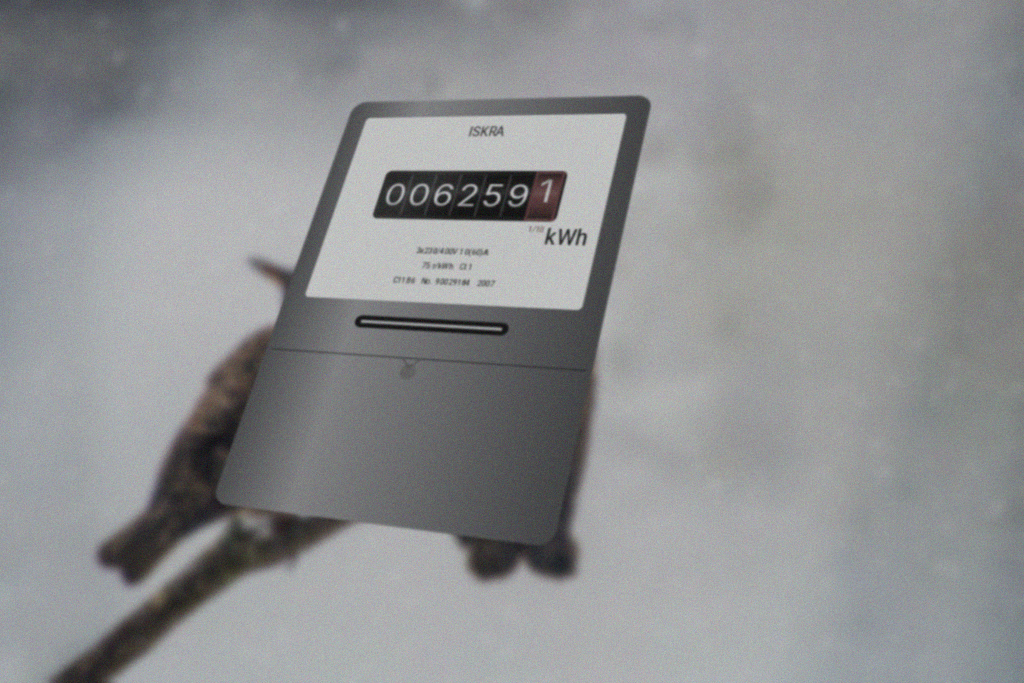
6259.1 kWh
